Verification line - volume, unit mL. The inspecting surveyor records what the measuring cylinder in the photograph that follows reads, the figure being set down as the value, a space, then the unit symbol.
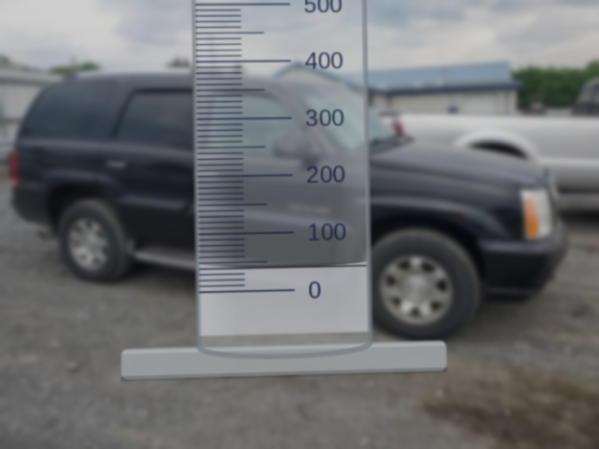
40 mL
